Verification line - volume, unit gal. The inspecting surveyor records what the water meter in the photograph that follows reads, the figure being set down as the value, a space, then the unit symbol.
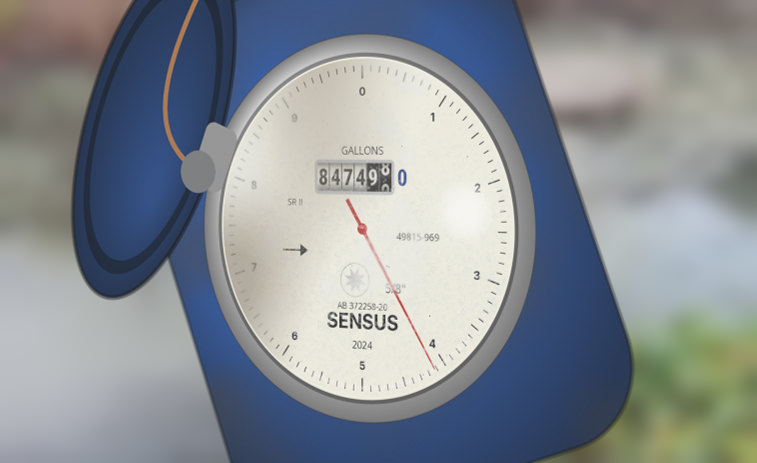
8474984.1 gal
